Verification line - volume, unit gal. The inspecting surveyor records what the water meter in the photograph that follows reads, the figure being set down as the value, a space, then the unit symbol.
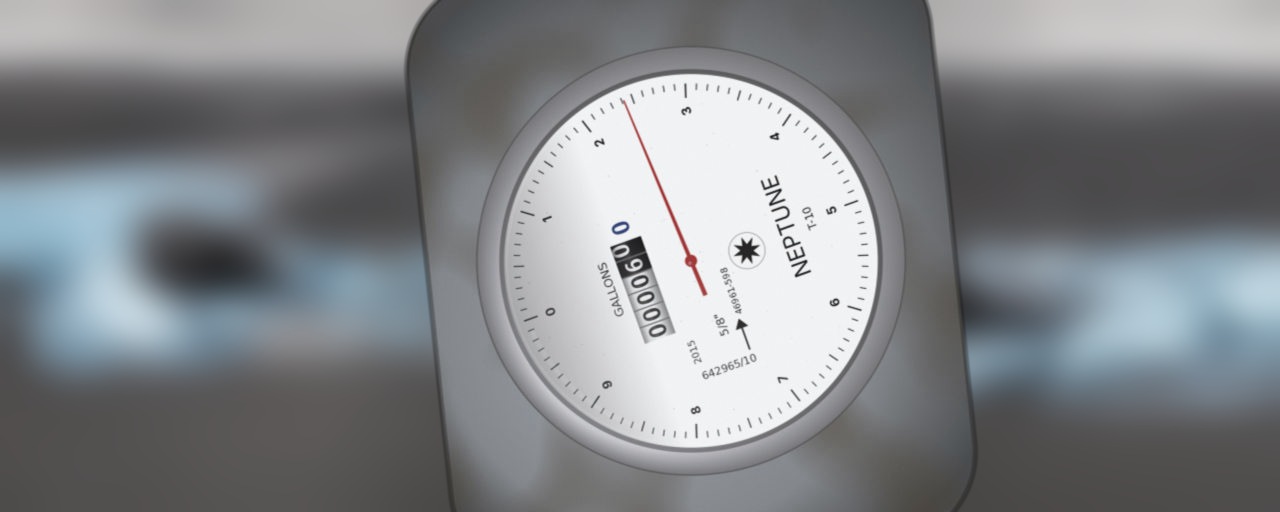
602.4 gal
